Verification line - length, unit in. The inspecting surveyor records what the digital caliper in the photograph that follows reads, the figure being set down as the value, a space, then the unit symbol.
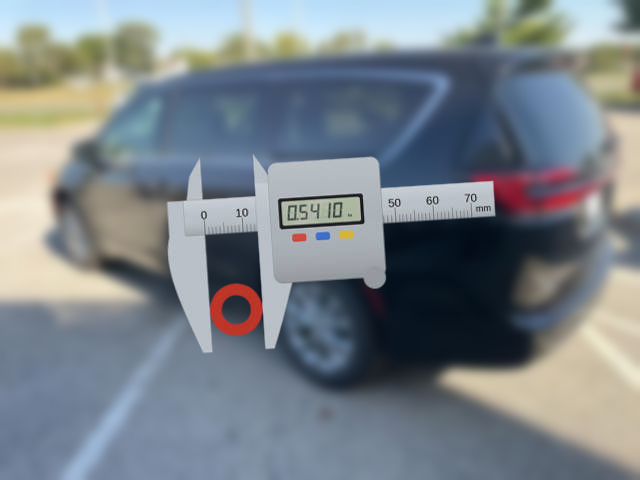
0.5410 in
